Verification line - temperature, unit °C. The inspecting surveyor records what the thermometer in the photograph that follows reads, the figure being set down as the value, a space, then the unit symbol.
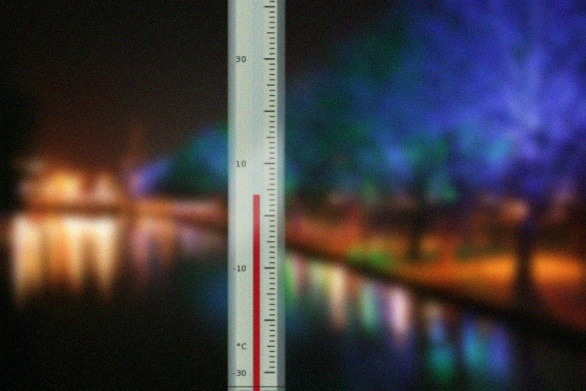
4 °C
